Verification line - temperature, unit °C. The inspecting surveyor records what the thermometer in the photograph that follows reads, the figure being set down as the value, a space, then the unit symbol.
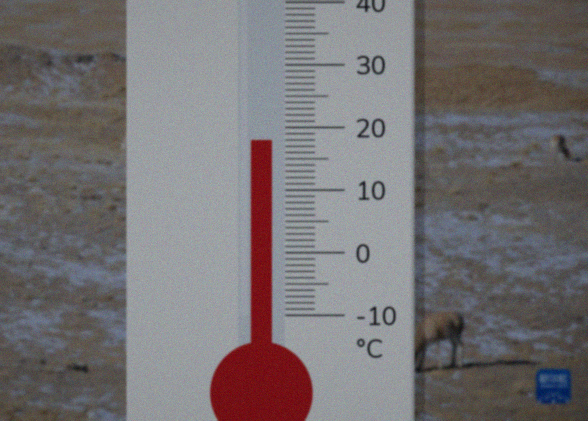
18 °C
